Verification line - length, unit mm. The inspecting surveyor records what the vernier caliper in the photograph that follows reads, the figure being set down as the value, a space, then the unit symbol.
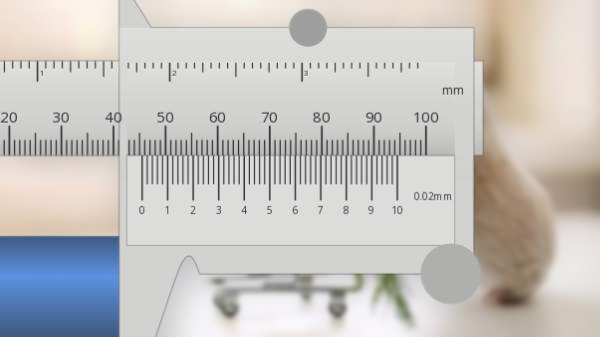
45.5 mm
